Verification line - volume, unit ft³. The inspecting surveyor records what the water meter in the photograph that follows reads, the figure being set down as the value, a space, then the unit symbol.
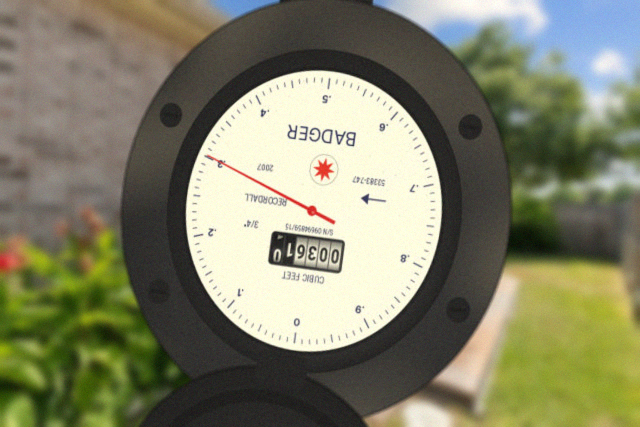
3610.30 ft³
